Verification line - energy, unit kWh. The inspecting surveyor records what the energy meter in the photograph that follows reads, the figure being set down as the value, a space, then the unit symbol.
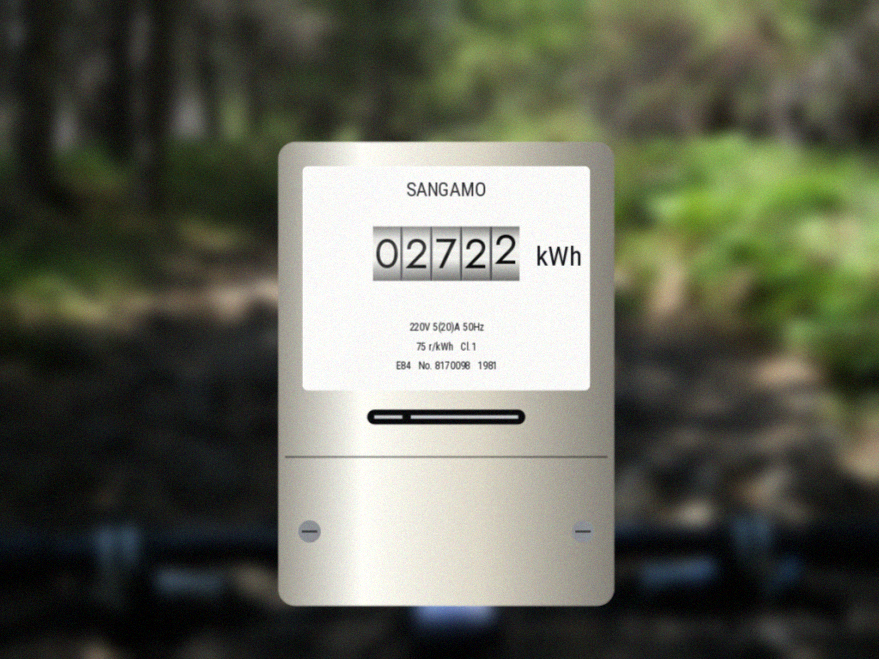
2722 kWh
